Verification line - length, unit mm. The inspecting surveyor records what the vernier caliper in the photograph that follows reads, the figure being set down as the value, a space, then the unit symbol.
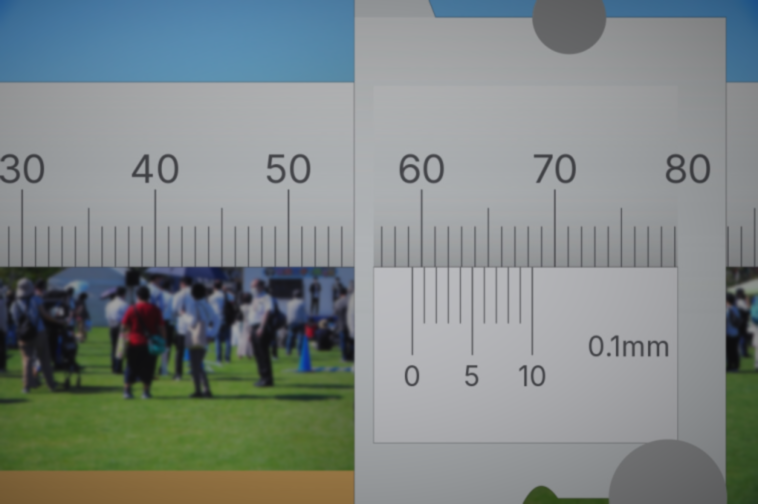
59.3 mm
